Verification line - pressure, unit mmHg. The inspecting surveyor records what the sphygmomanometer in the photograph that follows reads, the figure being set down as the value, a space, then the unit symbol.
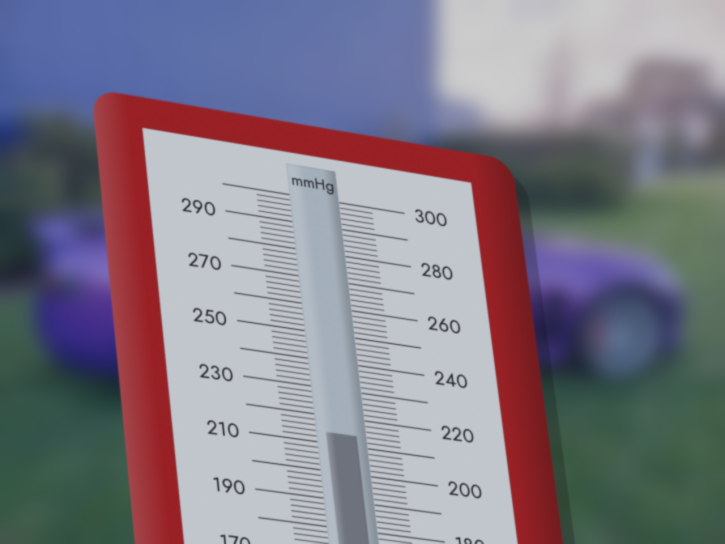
214 mmHg
